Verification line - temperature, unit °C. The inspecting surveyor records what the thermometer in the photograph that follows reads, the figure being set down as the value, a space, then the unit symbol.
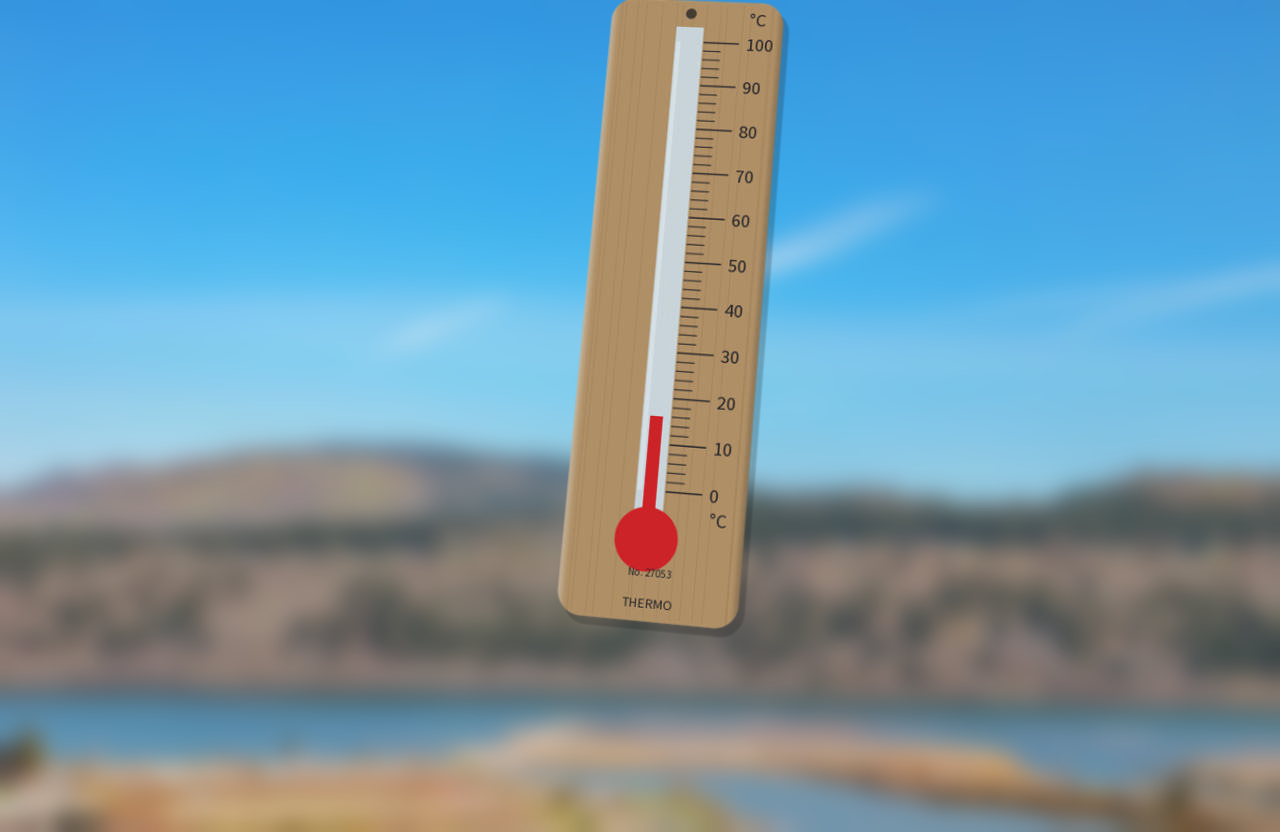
16 °C
